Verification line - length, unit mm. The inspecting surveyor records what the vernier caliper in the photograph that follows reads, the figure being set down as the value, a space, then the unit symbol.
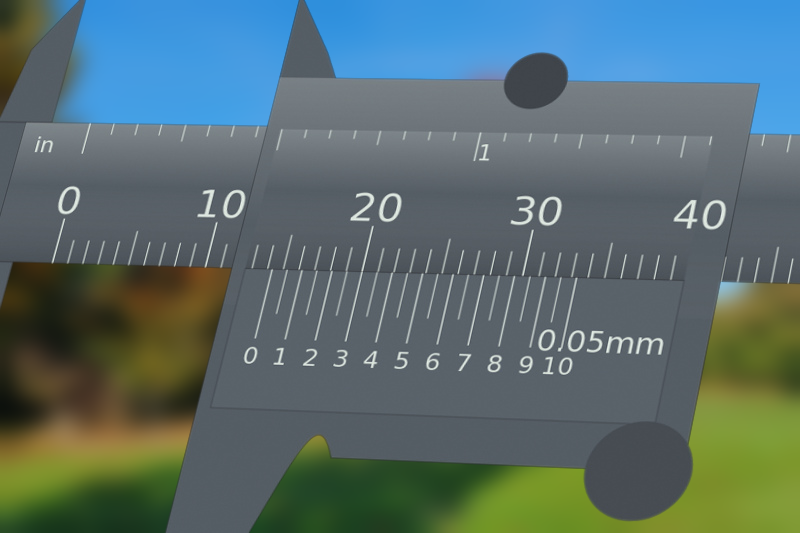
14.3 mm
